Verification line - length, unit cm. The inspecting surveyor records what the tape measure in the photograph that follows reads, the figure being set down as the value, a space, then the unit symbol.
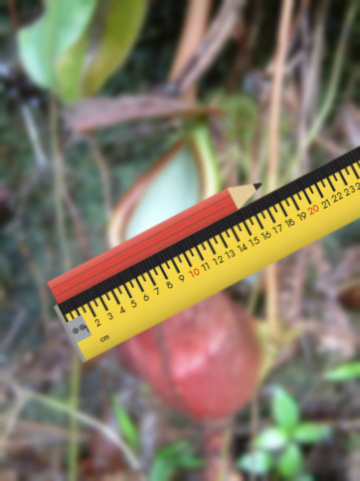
17.5 cm
